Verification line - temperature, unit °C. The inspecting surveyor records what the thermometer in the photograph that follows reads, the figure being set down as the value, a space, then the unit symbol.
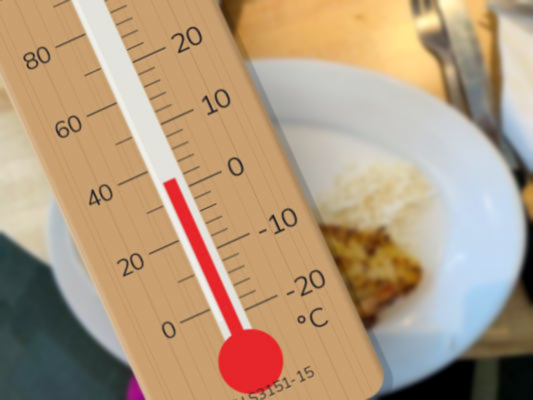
2 °C
